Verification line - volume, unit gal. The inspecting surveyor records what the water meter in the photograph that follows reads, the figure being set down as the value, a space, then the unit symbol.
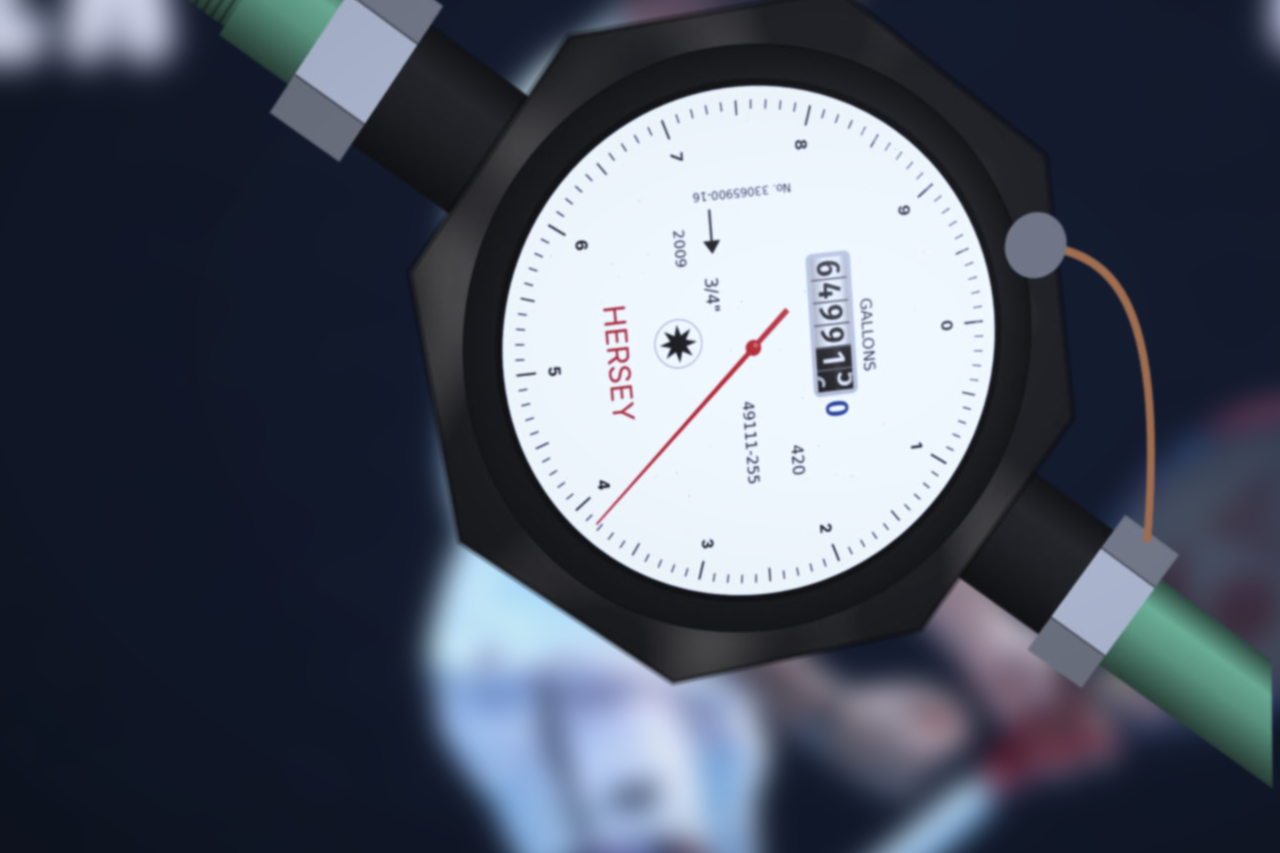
6499153.8 gal
